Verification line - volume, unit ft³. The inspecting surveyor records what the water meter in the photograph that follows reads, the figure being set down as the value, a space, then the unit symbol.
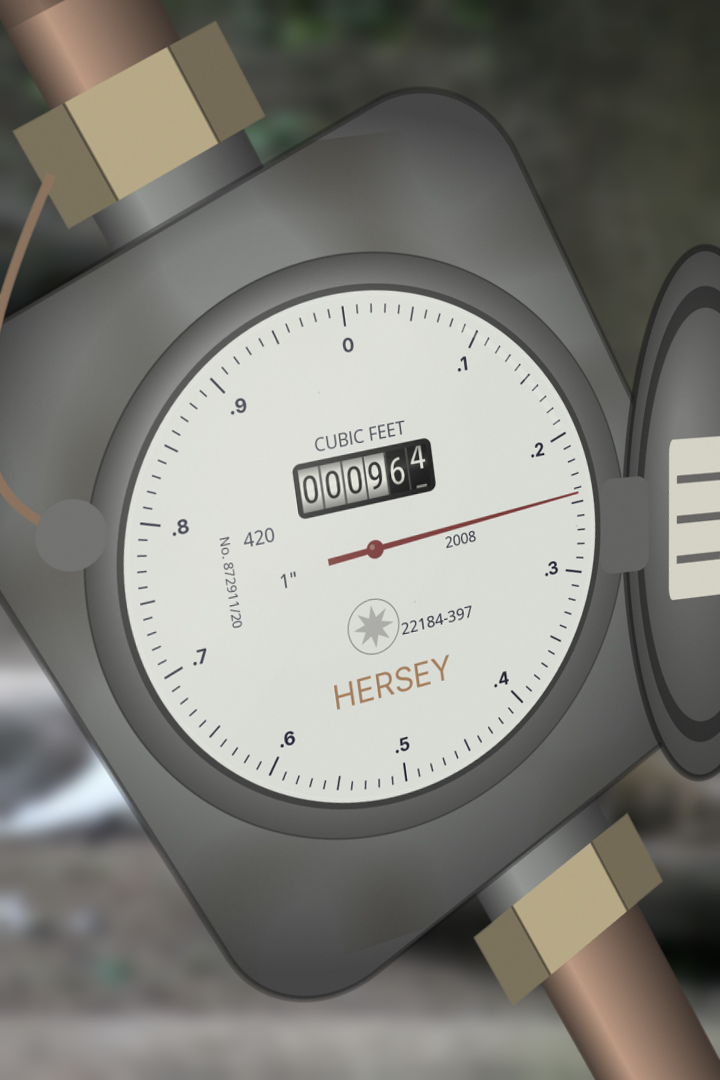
964.24 ft³
